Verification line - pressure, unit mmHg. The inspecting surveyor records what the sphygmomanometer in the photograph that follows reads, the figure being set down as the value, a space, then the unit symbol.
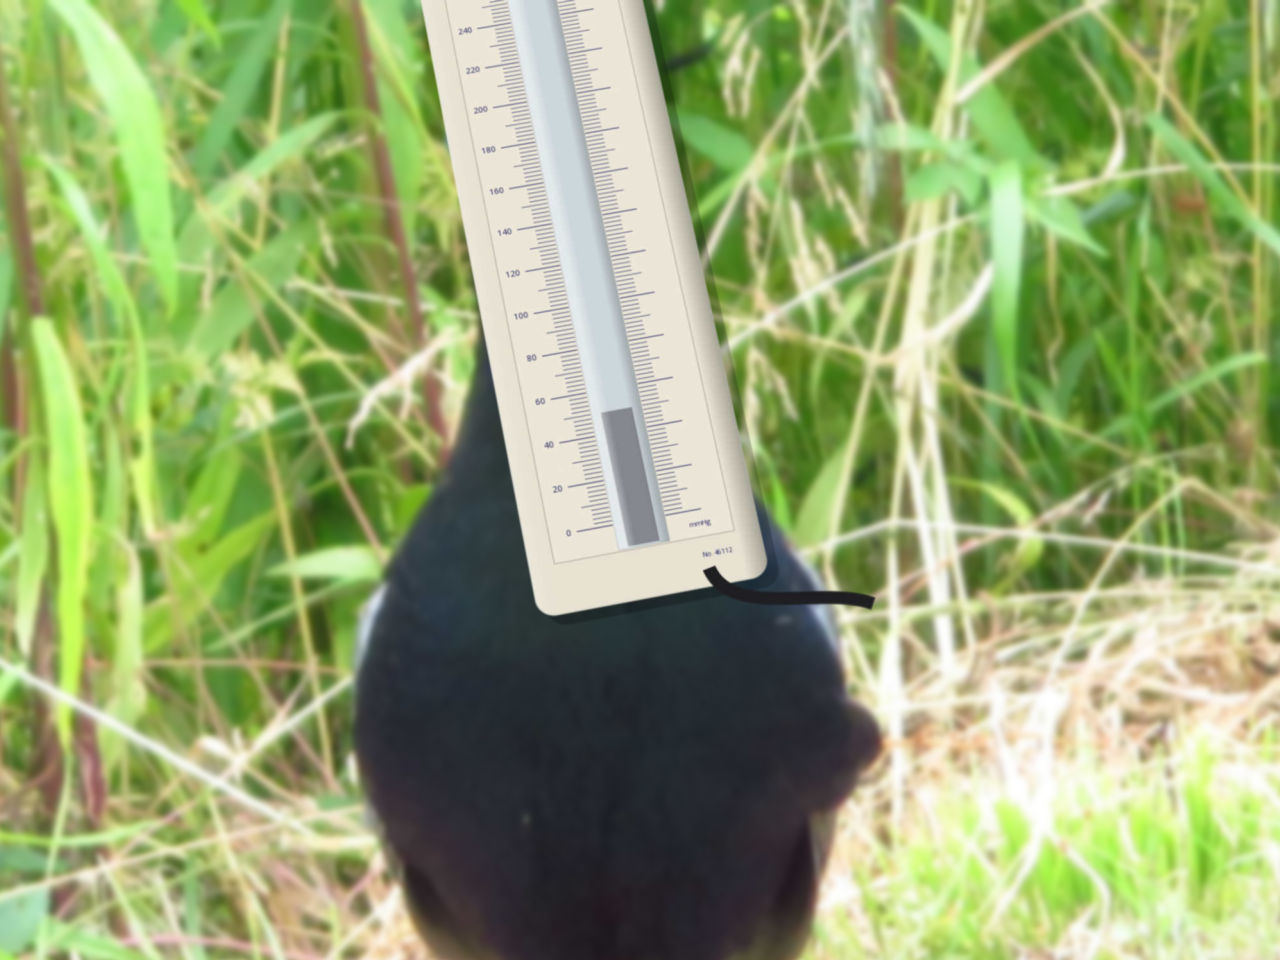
50 mmHg
